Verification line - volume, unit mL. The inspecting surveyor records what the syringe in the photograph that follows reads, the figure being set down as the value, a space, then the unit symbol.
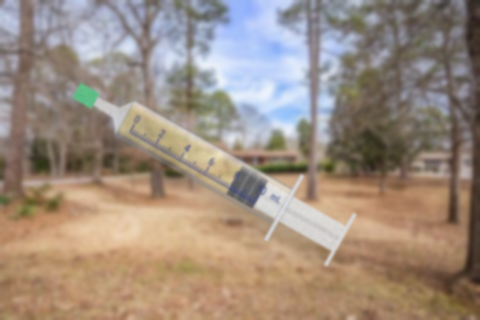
8 mL
